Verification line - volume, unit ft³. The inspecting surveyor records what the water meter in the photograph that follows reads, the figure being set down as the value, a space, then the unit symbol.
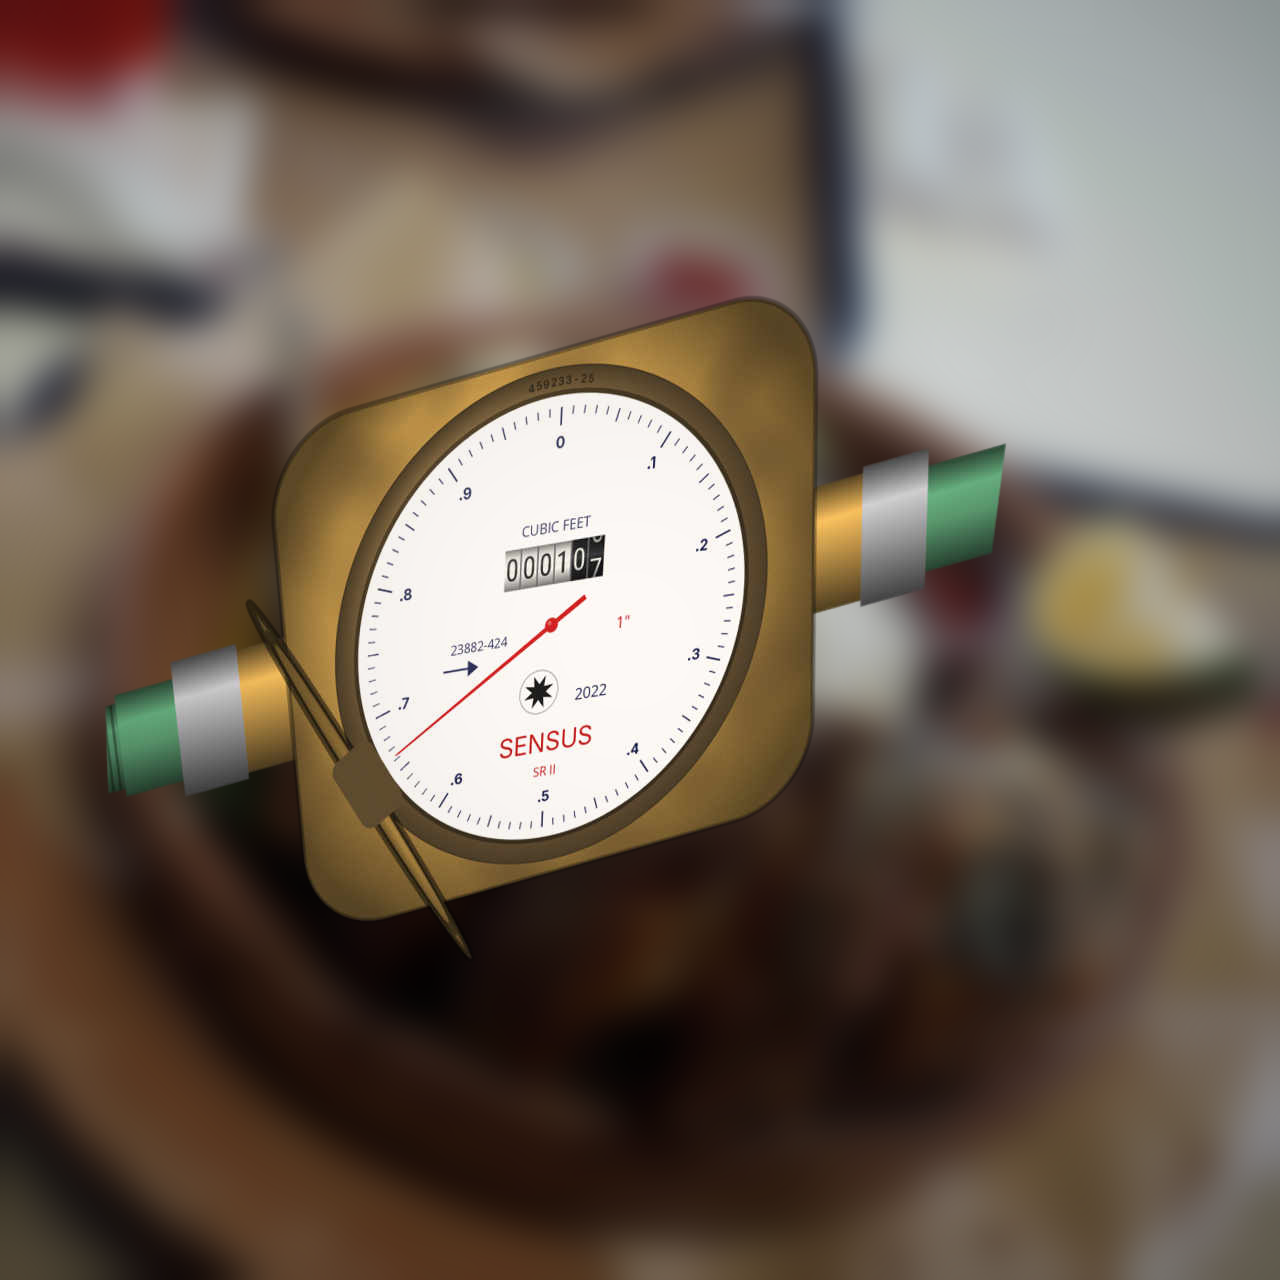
106.66 ft³
